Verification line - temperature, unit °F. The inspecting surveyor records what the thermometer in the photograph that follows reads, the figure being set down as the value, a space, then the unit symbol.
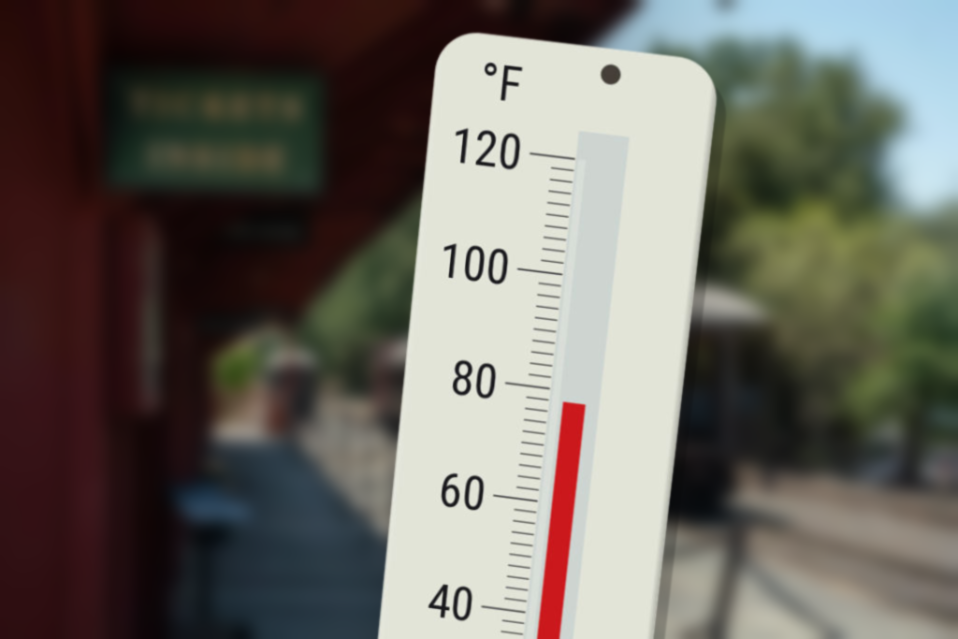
78 °F
